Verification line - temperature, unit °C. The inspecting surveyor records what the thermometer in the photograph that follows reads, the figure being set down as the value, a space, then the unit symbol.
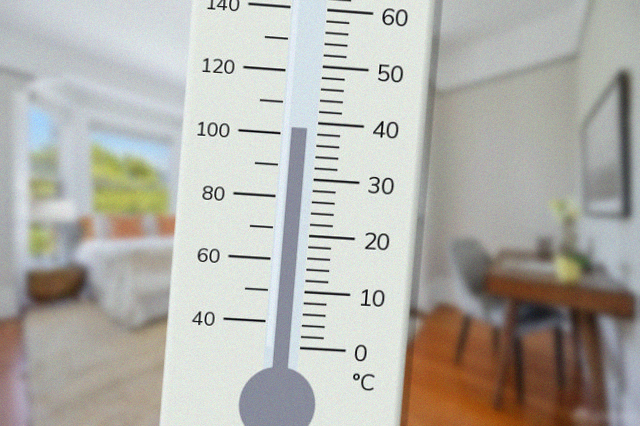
39 °C
